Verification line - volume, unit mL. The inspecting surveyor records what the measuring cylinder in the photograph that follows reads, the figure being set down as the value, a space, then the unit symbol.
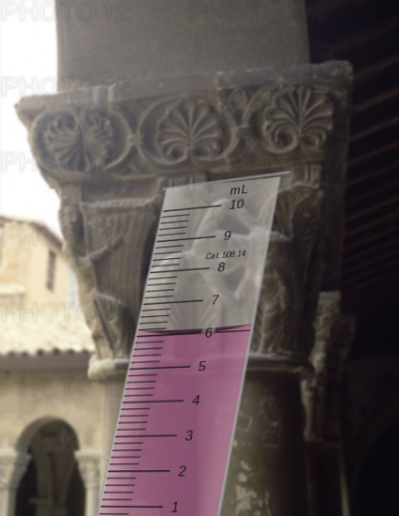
6 mL
